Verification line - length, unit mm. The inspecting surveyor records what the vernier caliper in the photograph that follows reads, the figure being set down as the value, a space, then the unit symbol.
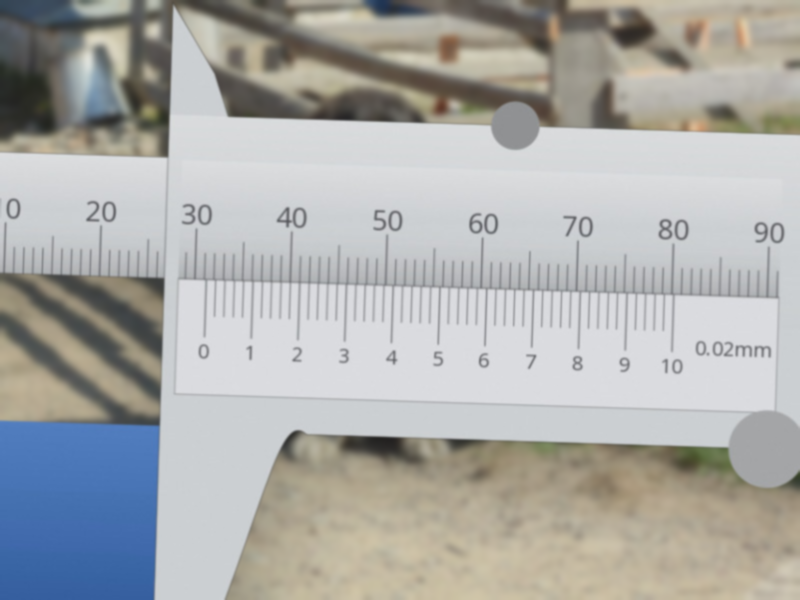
31.2 mm
